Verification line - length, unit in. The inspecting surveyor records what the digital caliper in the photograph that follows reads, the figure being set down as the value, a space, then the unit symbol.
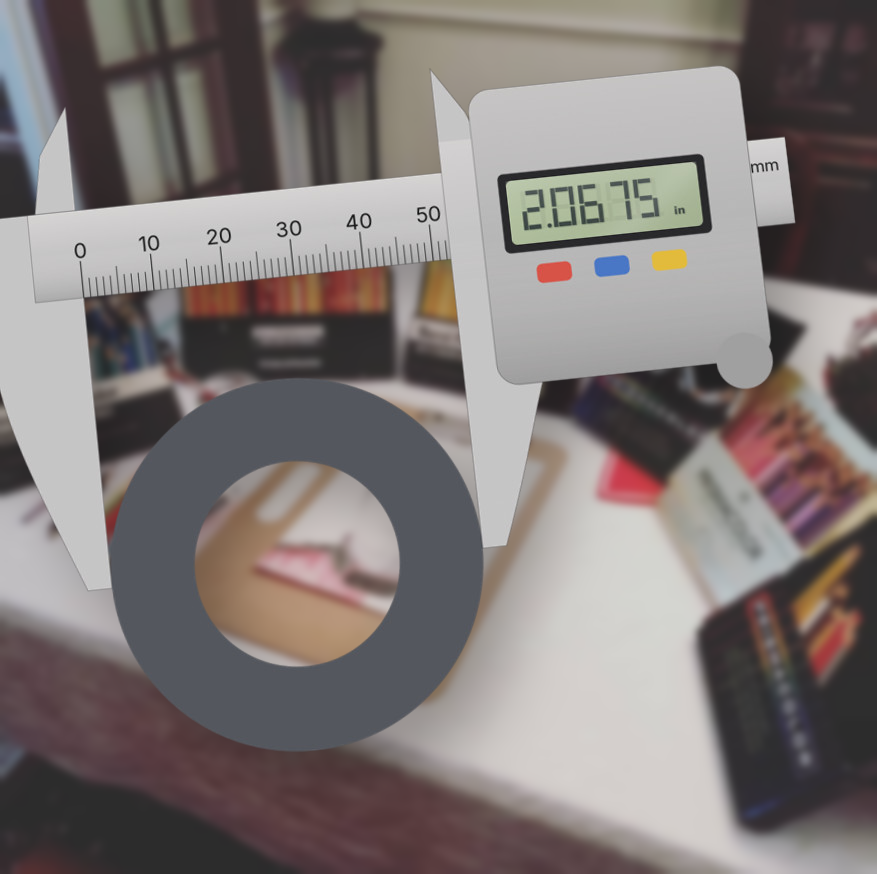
2.0675 in
